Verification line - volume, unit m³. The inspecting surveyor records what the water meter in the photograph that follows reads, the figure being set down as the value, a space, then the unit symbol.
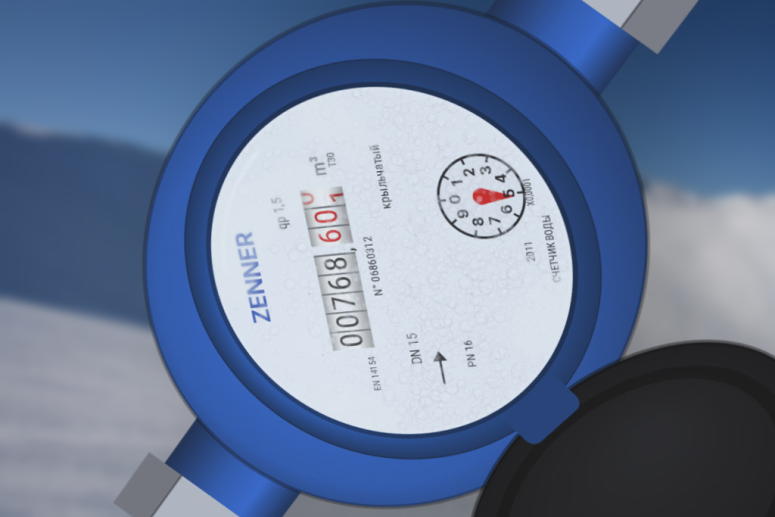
768.6005 m³
